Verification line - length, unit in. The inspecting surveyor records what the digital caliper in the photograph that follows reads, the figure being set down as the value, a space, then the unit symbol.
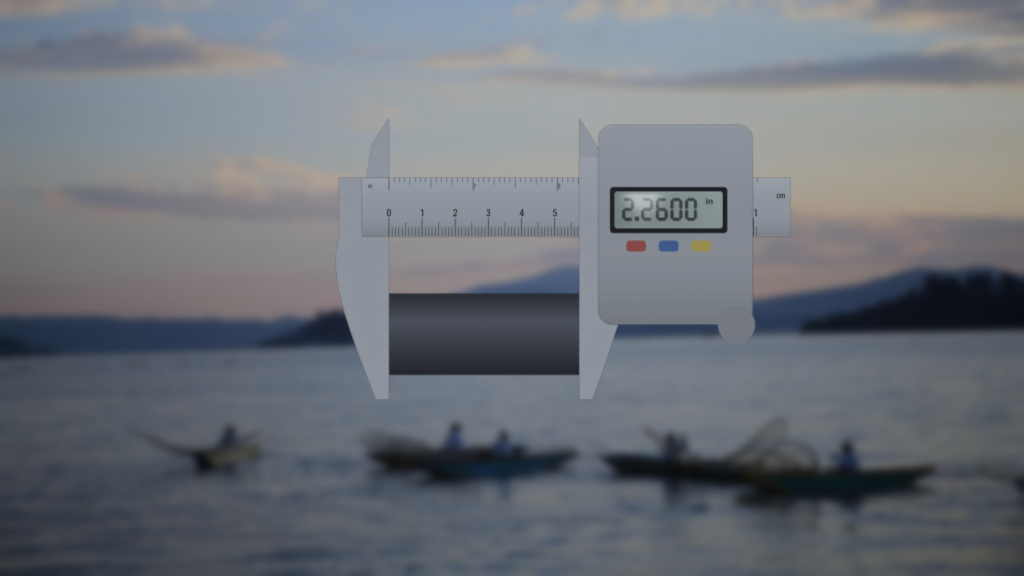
2.2600 in
